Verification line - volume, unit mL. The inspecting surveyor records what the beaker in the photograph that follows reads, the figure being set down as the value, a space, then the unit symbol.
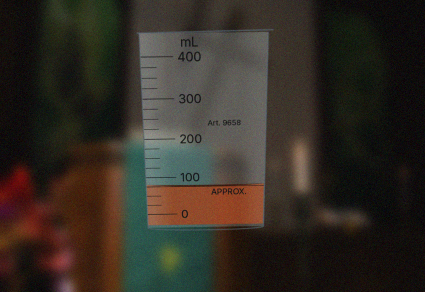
75 mL
